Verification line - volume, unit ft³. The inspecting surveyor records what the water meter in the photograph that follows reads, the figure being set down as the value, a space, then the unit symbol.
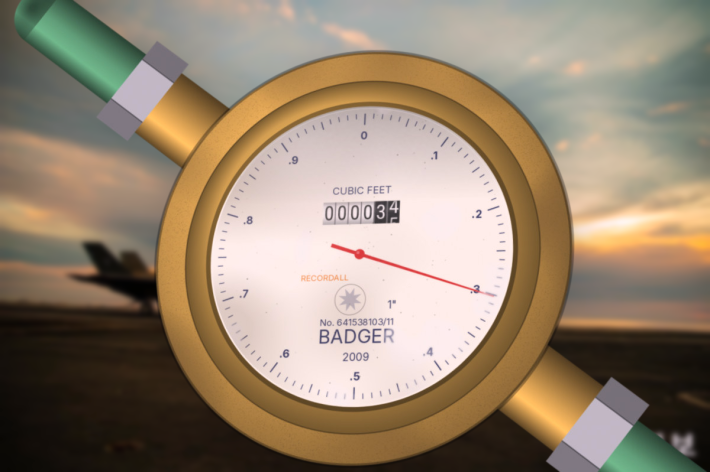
34.30 ft³
